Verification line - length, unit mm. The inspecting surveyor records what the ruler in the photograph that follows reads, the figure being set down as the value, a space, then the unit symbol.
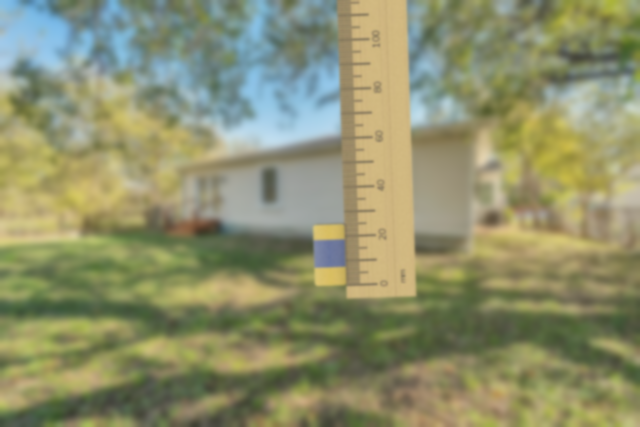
25 mm
